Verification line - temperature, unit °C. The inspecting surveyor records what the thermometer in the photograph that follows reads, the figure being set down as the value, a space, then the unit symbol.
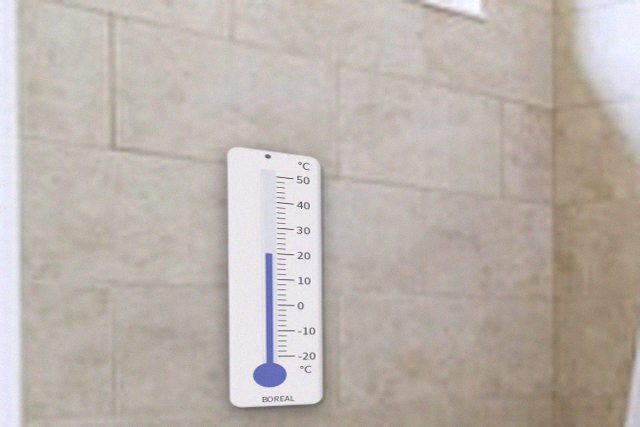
20 °C
